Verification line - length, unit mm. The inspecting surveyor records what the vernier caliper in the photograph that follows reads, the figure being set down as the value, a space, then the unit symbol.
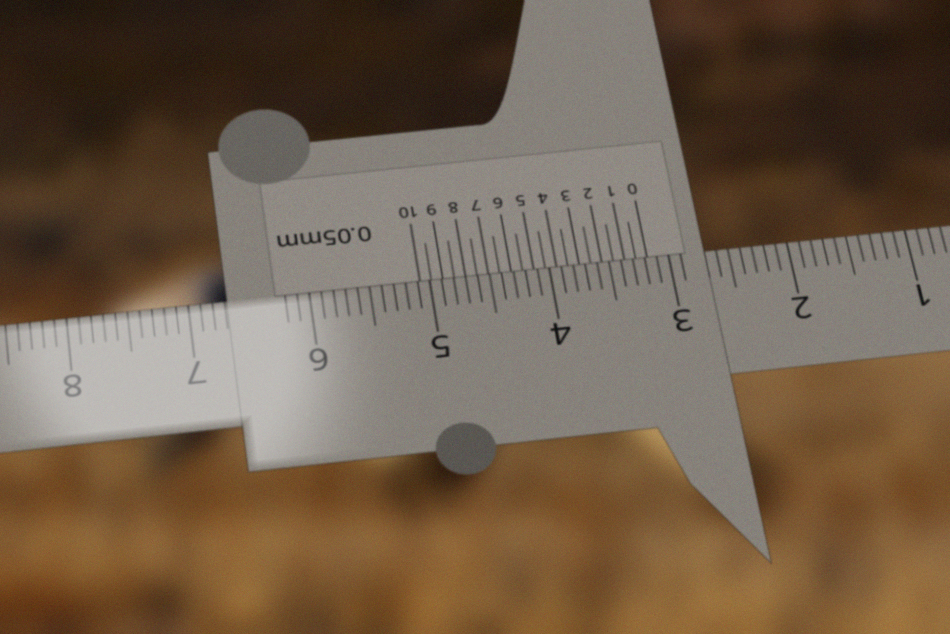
31.8 mm
